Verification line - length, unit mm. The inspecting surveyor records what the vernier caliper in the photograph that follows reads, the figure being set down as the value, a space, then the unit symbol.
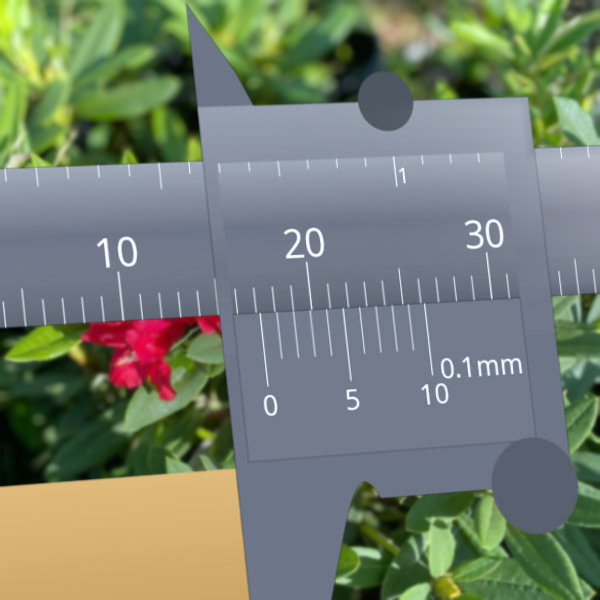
17.2 mm
